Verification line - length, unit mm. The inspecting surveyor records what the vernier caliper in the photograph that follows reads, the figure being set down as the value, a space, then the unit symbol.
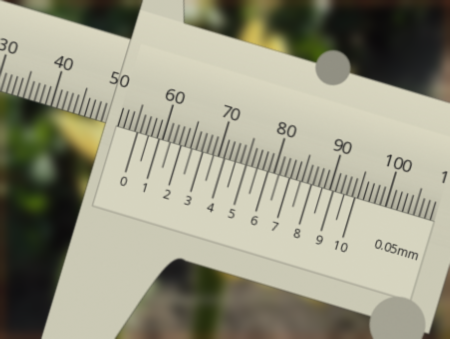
55.5 mm
